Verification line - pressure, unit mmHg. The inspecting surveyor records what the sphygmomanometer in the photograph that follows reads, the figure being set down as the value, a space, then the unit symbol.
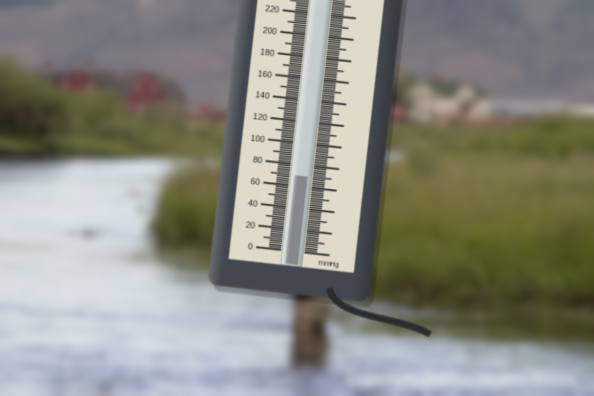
70 mmHg
